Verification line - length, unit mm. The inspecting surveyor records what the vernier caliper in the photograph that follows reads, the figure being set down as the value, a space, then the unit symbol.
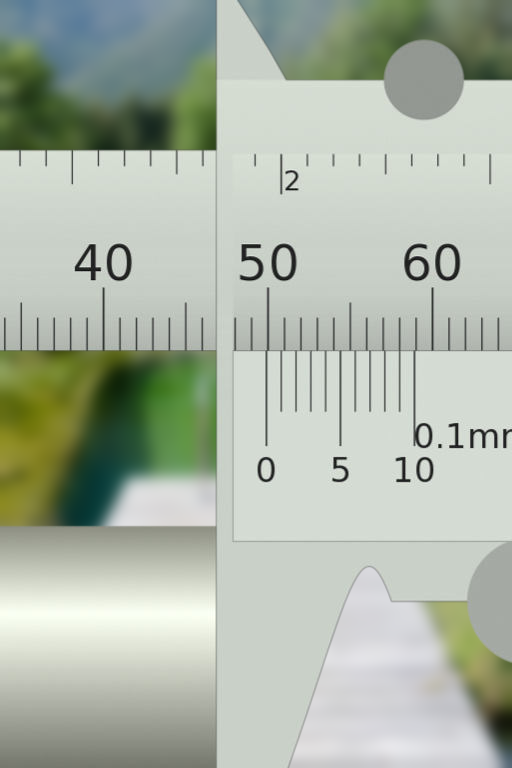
49.9 mm
